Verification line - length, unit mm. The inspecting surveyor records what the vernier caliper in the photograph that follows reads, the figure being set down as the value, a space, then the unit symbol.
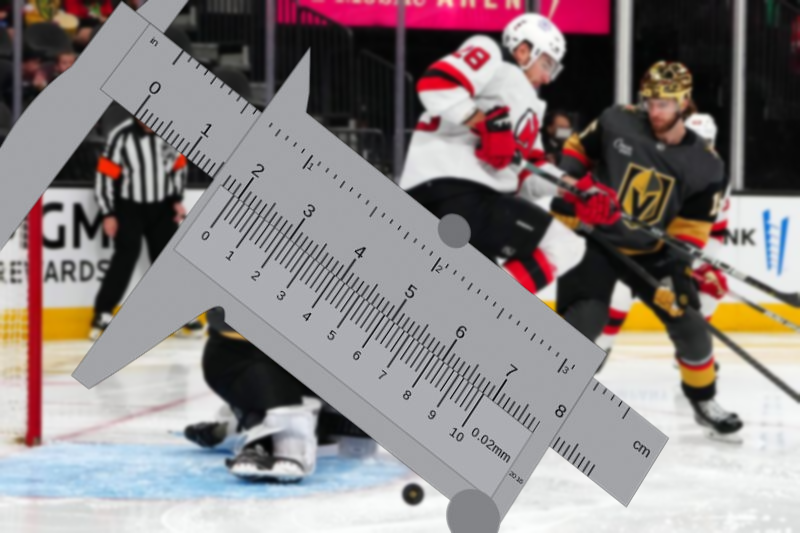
19.2 mm
